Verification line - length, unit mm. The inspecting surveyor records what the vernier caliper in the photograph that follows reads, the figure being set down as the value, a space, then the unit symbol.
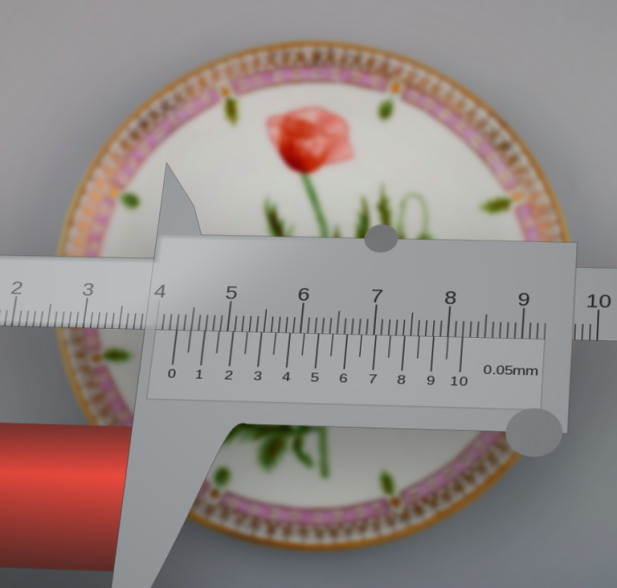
43.0 mm
